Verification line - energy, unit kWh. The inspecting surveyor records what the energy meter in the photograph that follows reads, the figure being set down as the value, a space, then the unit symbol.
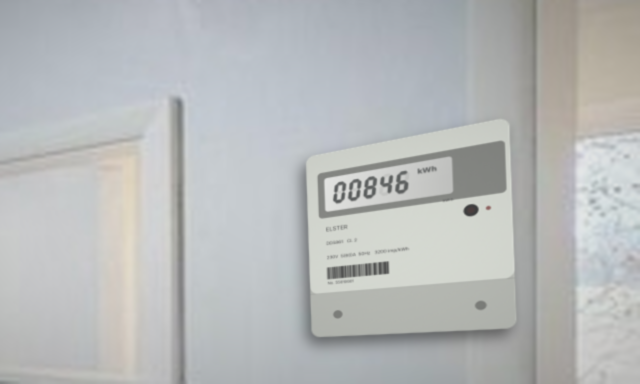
846 kWh
